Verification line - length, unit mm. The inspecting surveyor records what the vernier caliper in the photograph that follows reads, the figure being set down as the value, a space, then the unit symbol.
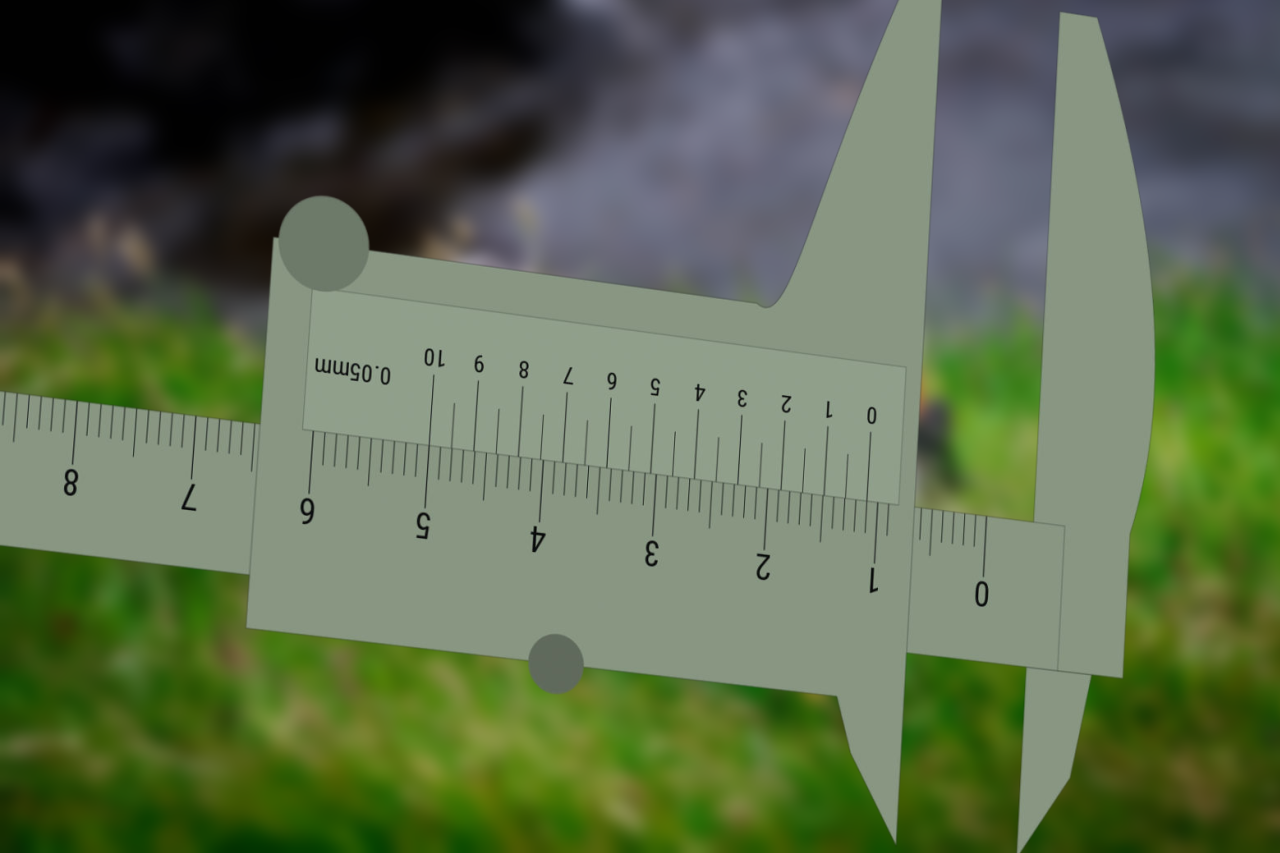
11.0 mm
